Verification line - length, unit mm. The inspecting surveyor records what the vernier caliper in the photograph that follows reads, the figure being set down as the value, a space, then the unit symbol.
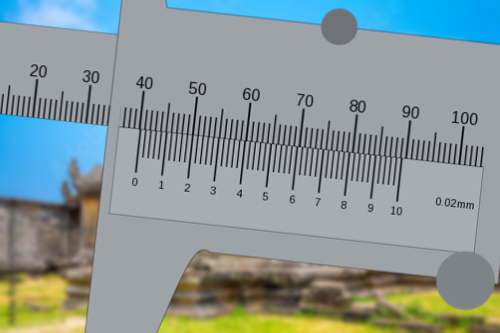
40.2 mm
